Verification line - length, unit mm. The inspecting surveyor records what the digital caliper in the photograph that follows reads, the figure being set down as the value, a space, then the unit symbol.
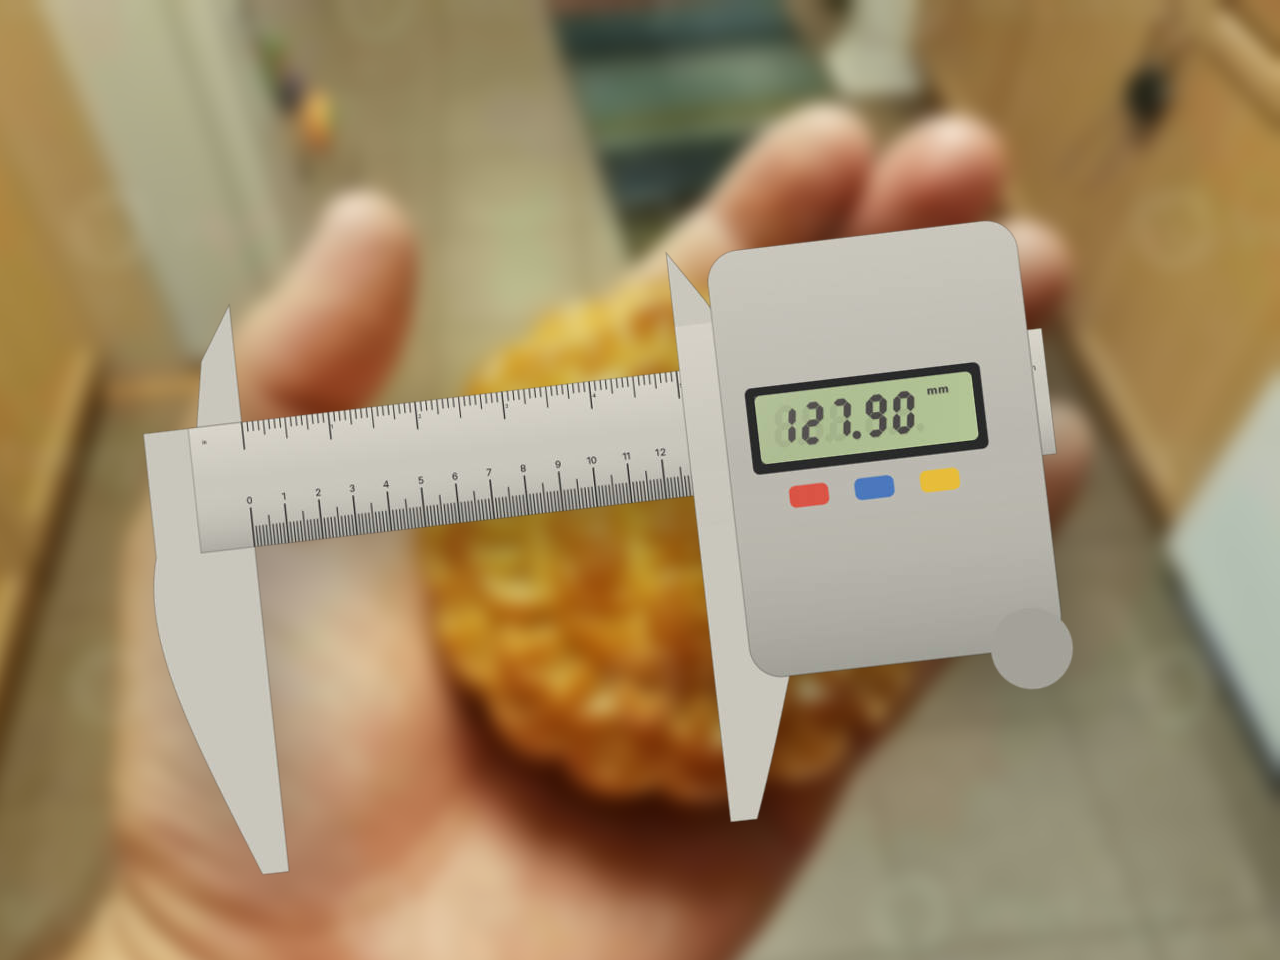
127.90 mm
